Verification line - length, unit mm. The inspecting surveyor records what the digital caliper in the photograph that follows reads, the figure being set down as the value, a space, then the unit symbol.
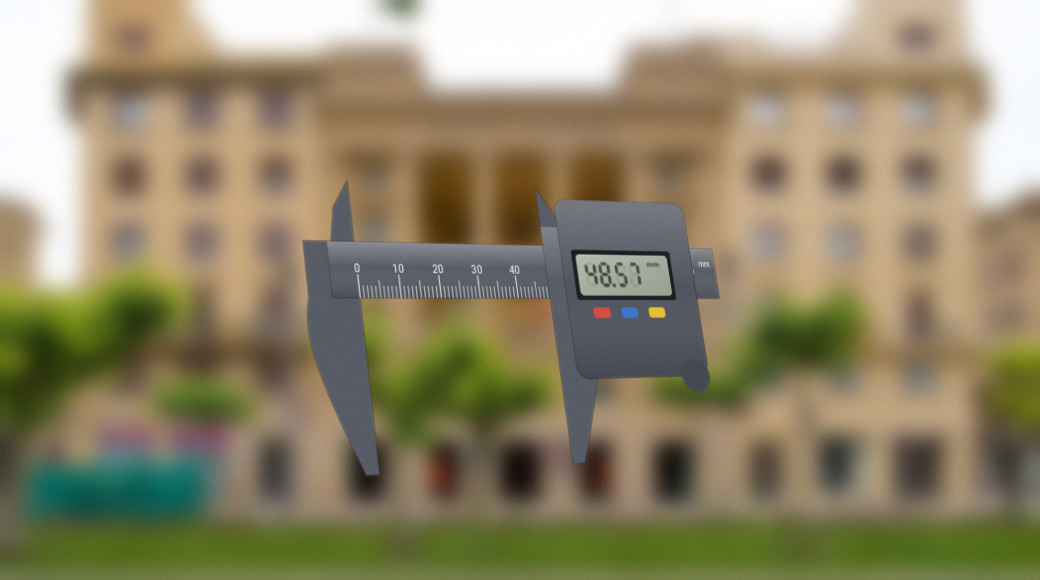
48.57 mm
